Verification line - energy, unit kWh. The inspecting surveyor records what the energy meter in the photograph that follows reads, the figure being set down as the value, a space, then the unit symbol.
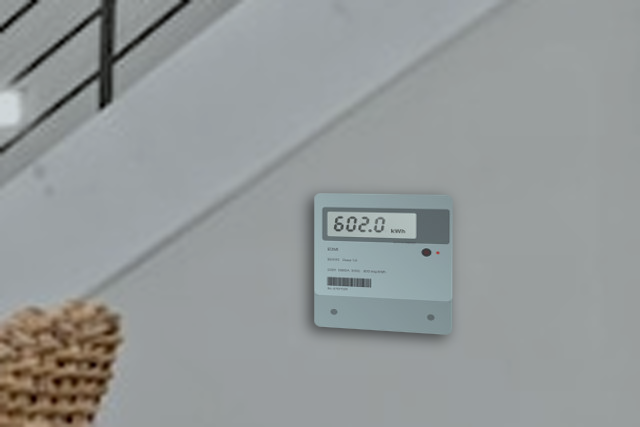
602.0 kWh
